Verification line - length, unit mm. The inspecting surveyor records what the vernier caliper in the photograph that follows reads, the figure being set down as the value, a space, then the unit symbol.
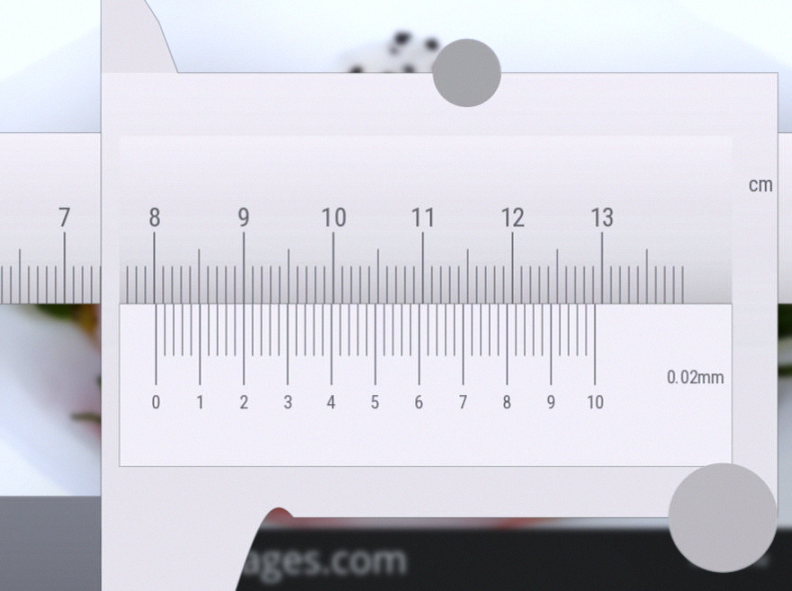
80.2 mm
